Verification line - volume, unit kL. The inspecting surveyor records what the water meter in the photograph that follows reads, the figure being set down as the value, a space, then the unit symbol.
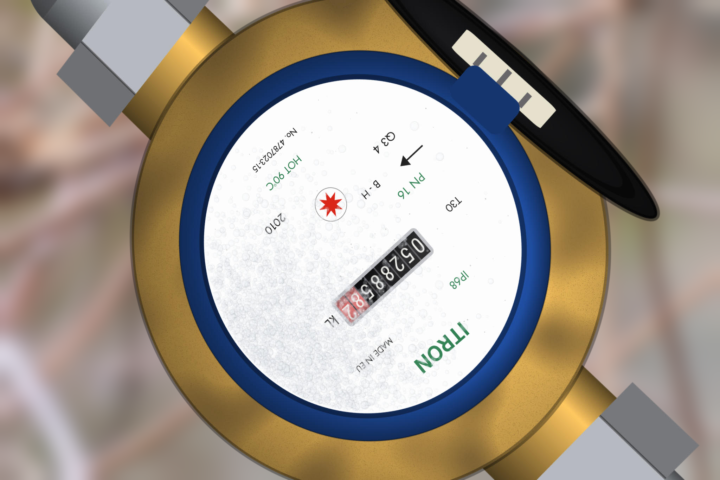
52885.82 kL
